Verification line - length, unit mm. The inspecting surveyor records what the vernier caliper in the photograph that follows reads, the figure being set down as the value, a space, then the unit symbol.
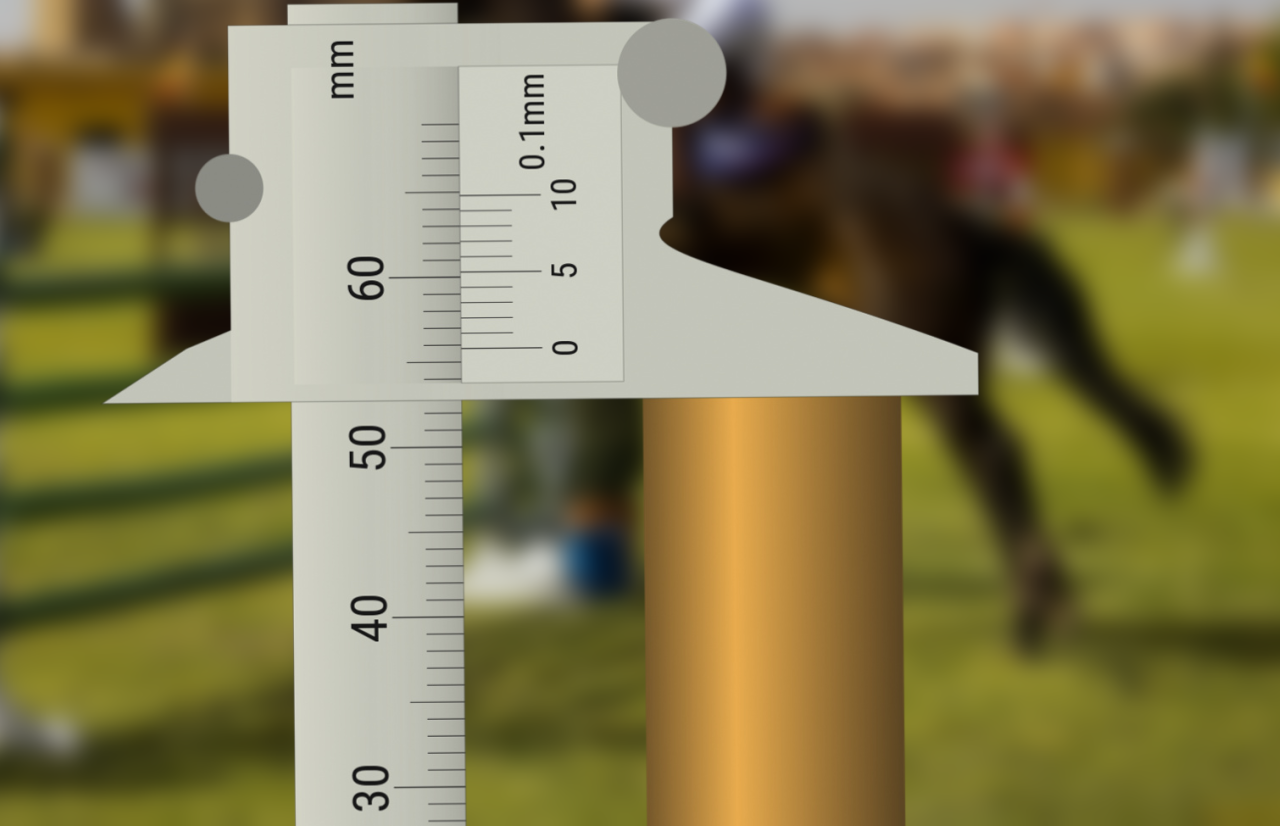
55.8 mm
